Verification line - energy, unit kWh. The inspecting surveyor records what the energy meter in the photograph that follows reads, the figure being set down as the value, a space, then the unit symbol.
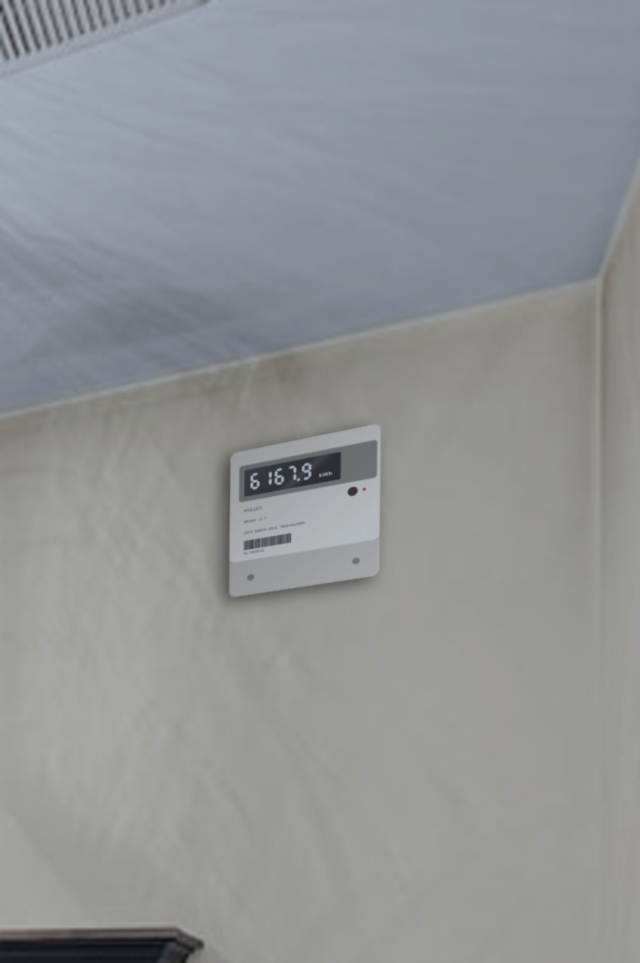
6167.9 kWh
